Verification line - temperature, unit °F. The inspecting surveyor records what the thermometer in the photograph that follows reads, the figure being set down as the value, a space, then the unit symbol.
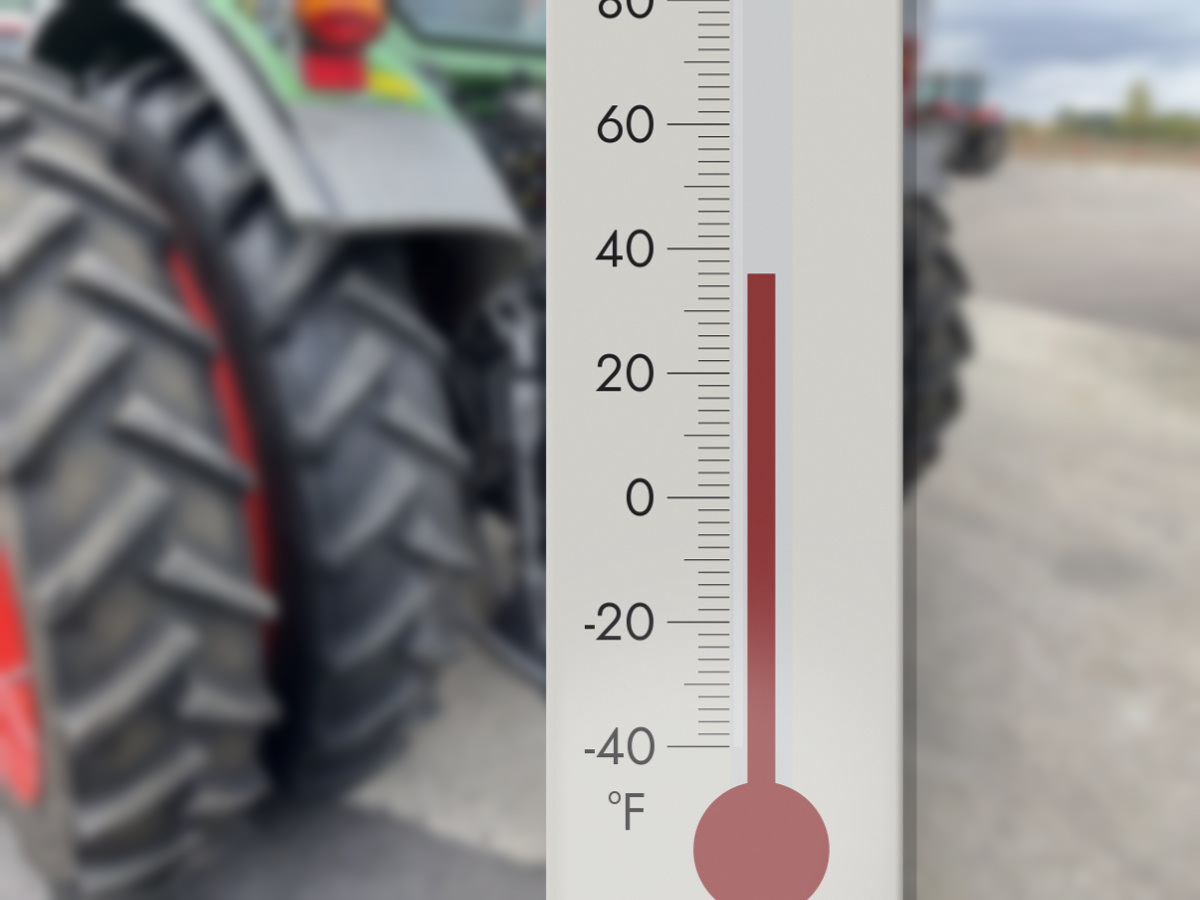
36 °F
